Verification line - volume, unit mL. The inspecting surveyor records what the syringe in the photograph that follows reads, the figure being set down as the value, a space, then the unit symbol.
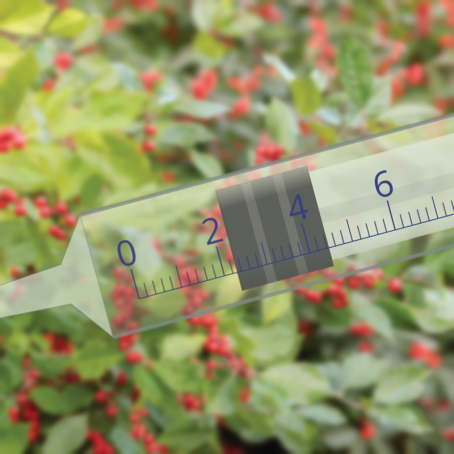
2.3 mL
